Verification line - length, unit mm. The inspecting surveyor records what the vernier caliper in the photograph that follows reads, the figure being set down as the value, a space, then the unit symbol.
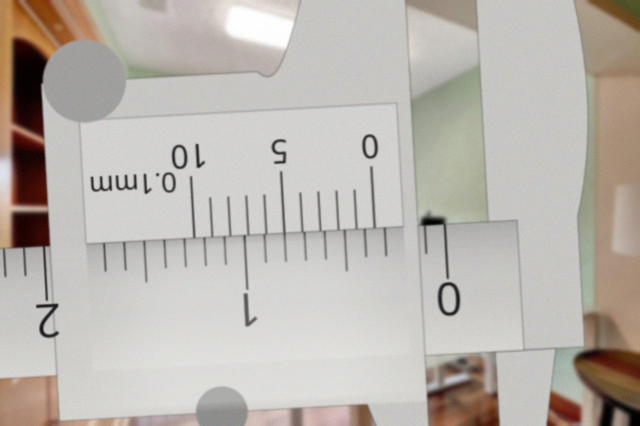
3.5 mm
